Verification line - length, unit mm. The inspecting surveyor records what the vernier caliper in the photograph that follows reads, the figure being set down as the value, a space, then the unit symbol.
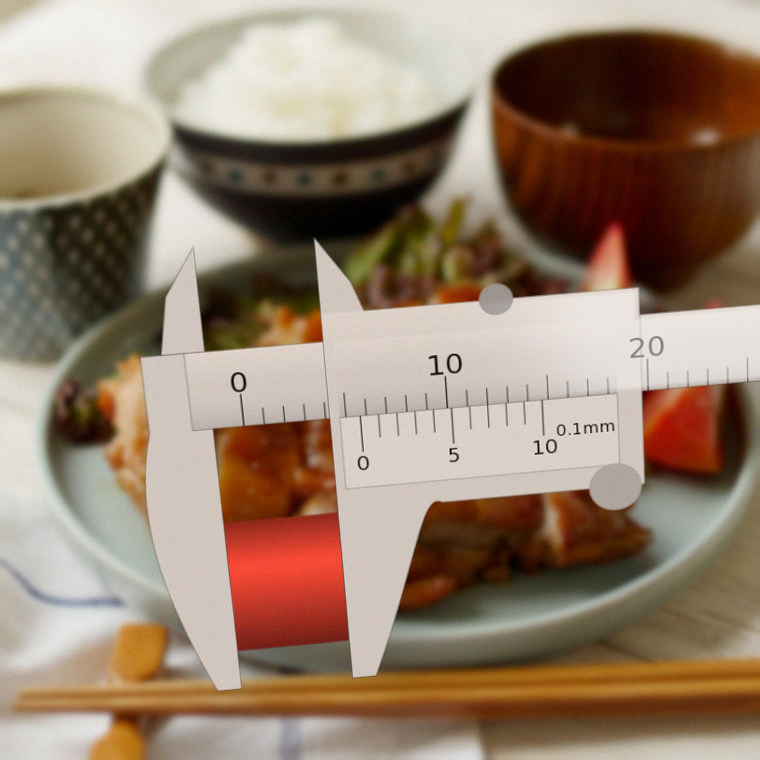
5.7 mm
